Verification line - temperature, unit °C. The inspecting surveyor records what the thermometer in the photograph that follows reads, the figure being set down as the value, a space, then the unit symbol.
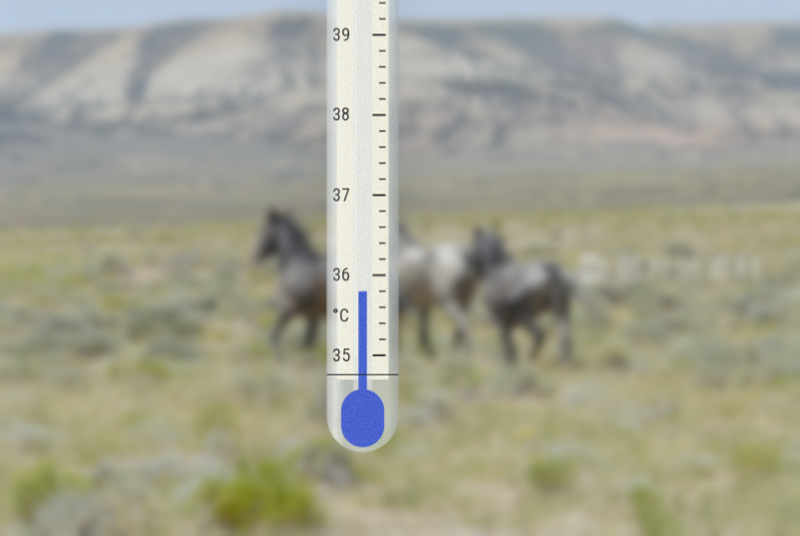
35.8 °C
